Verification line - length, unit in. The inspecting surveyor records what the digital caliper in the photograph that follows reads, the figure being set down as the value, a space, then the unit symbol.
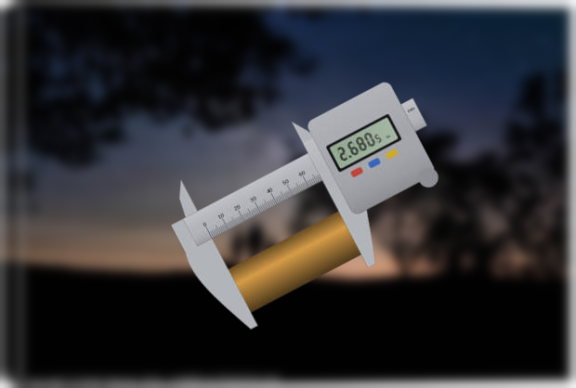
2.6805 in
